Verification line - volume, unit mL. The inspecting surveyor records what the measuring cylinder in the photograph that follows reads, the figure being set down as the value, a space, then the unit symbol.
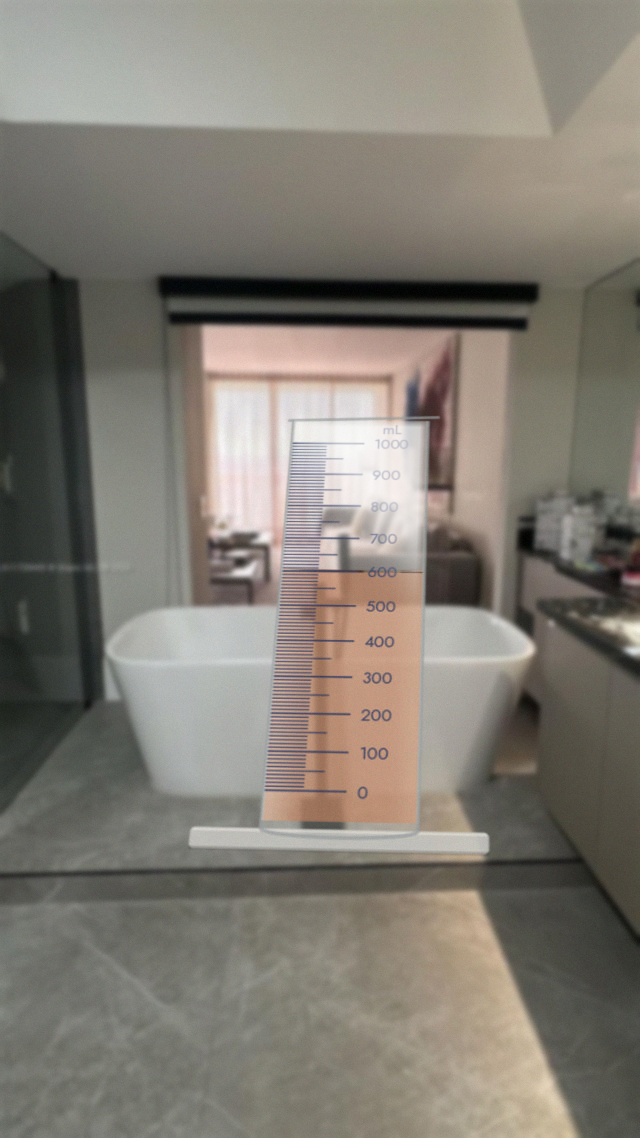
600 mL
